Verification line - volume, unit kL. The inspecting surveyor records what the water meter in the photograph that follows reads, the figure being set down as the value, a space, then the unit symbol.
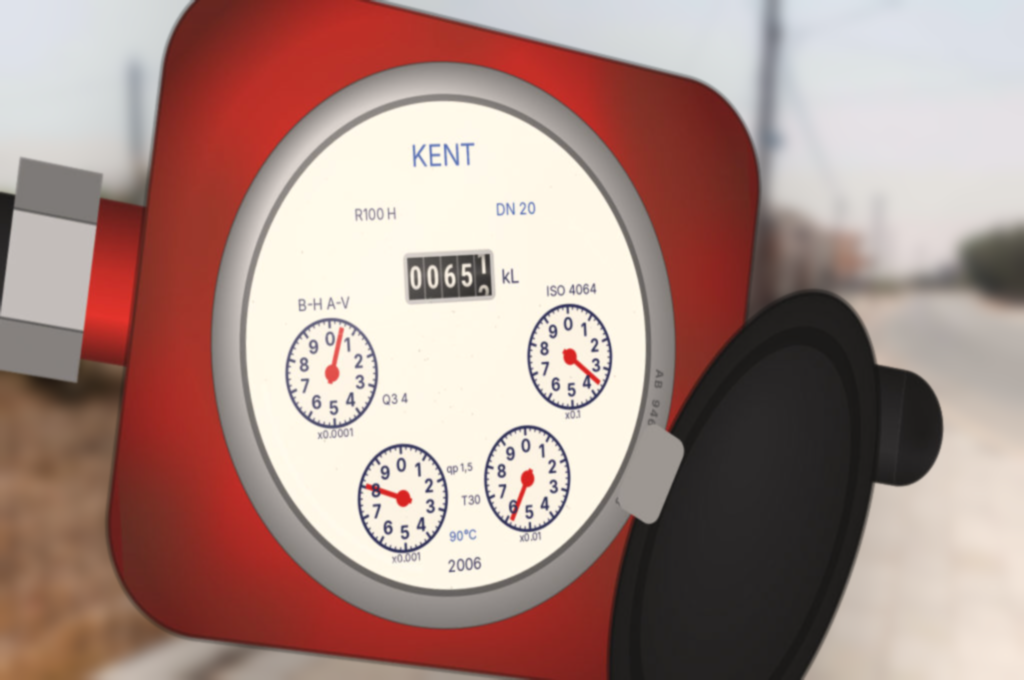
651.3580 kL
